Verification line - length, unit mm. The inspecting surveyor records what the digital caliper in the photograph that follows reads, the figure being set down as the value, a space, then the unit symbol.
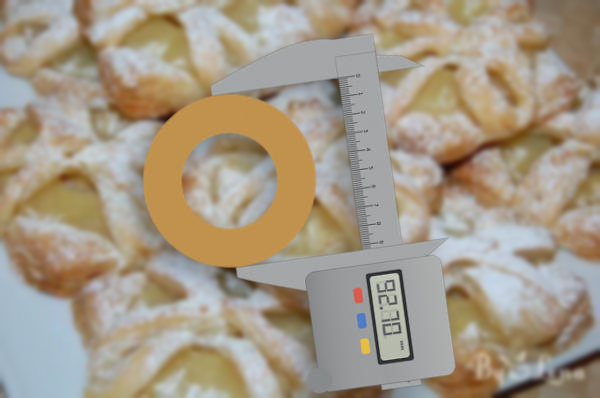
92.70 mm
